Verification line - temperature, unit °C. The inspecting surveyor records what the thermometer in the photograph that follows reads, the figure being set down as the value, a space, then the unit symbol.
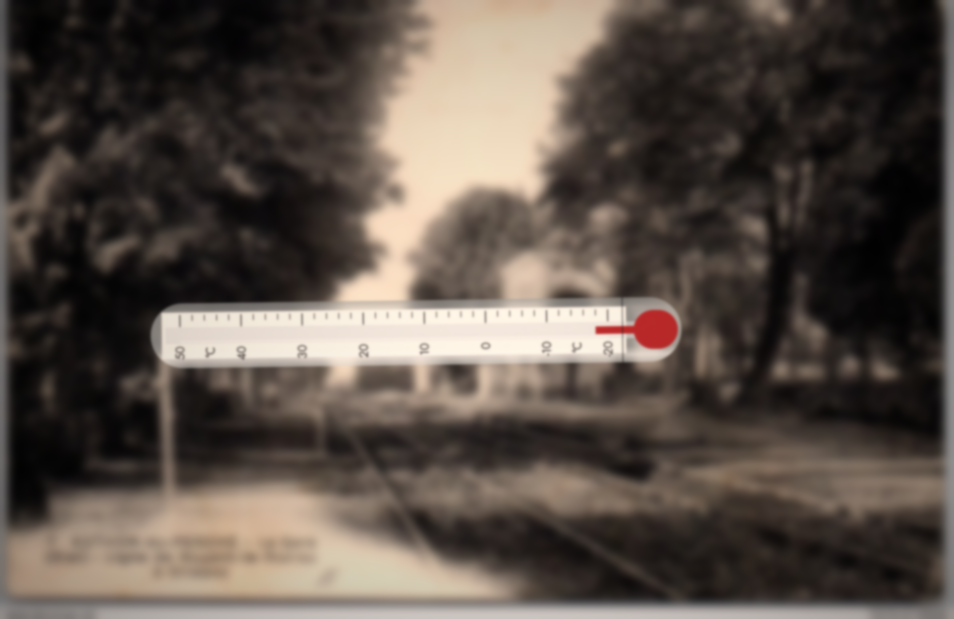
-18 °C
